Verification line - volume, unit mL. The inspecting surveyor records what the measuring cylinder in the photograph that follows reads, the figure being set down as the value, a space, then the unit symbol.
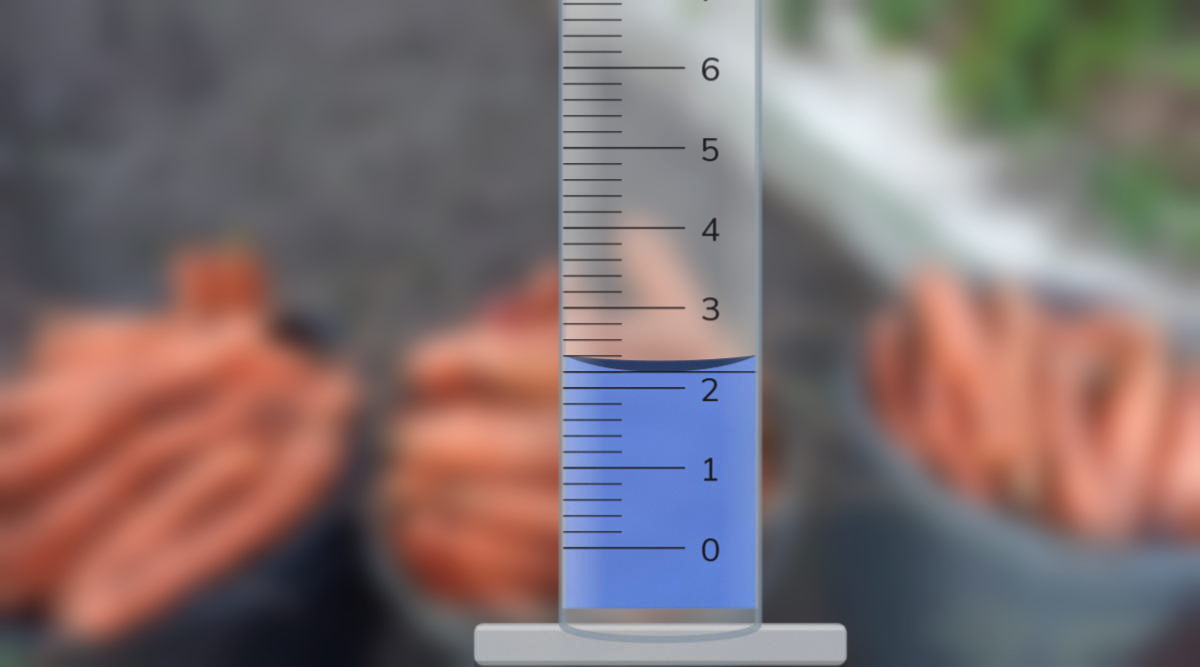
2.2 mL
